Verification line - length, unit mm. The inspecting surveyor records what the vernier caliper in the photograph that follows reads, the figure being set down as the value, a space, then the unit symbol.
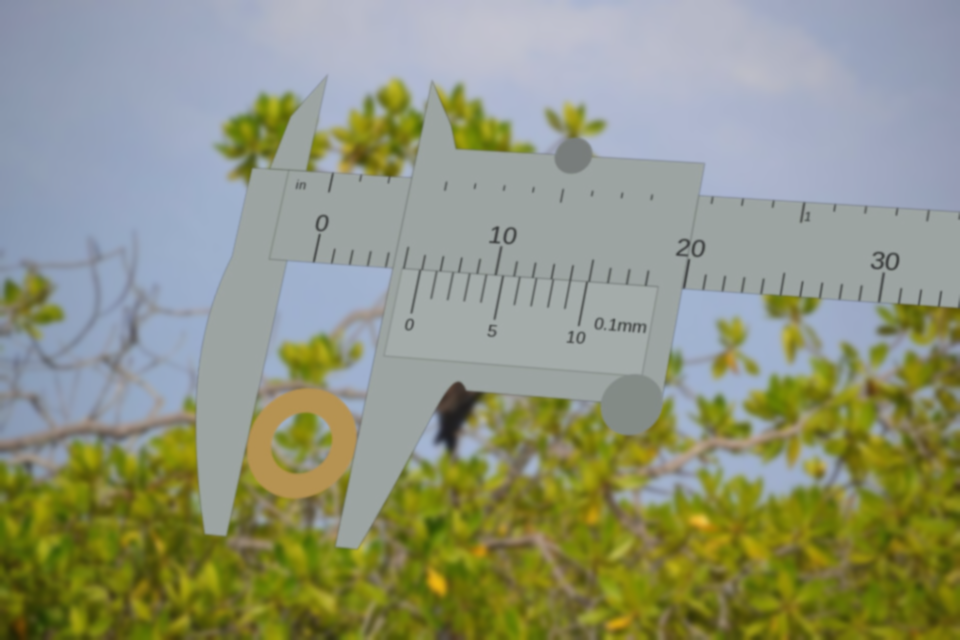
5.9 mm
